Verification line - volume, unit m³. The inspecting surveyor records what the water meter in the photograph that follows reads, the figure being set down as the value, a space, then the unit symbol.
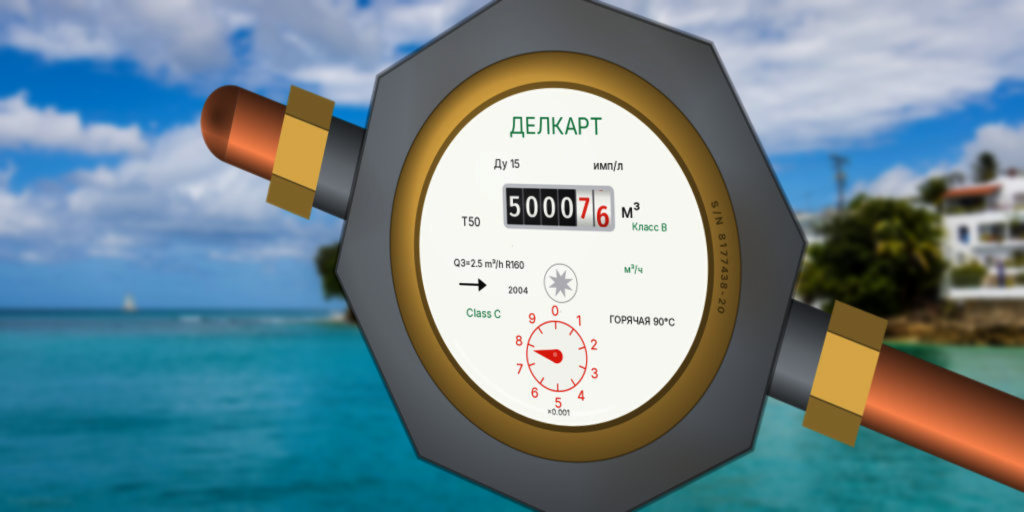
5000.757 m³
